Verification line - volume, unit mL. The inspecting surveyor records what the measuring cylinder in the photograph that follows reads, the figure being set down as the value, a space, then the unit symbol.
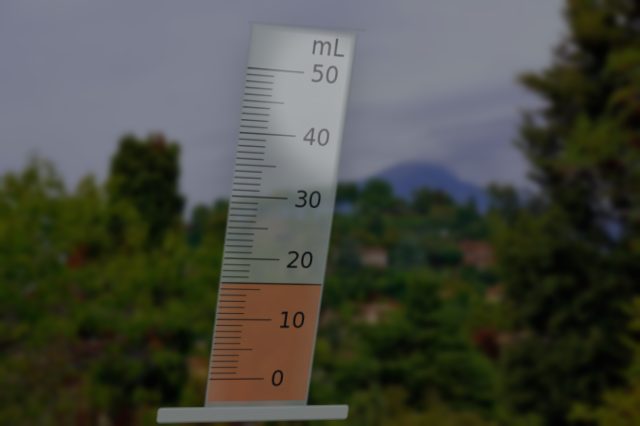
16 mL
